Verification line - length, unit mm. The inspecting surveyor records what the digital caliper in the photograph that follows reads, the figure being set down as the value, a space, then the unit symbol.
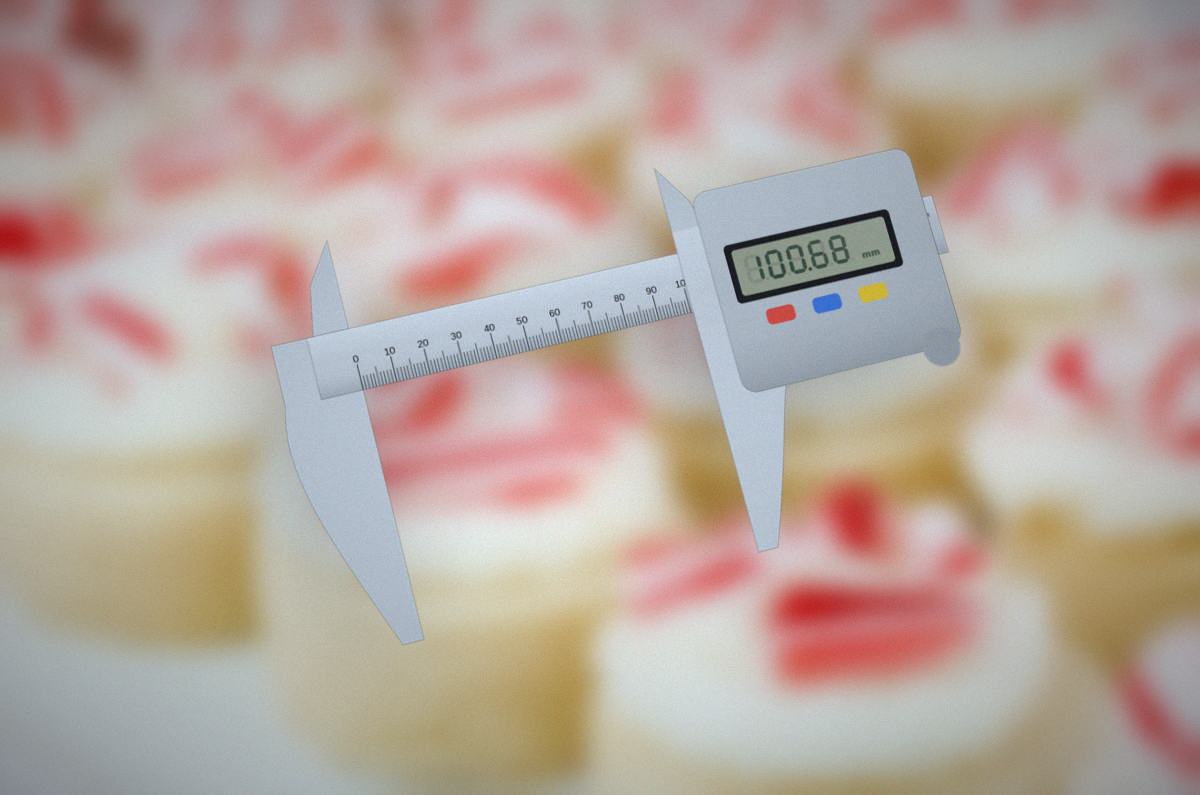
100.68 mm
